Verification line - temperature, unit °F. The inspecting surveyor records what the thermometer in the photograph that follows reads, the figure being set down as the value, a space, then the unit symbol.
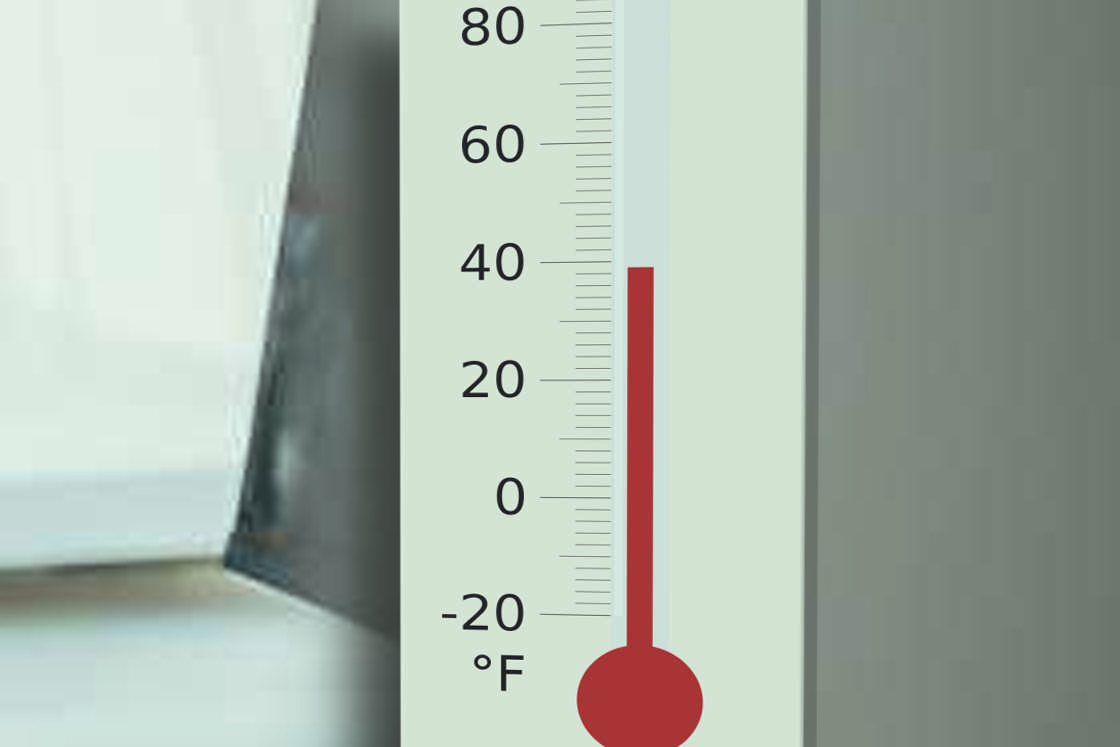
39 °F
